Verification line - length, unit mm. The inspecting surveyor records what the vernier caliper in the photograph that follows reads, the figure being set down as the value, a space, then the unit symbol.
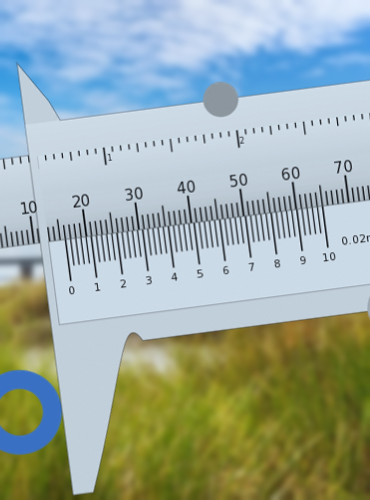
16.0 mm
